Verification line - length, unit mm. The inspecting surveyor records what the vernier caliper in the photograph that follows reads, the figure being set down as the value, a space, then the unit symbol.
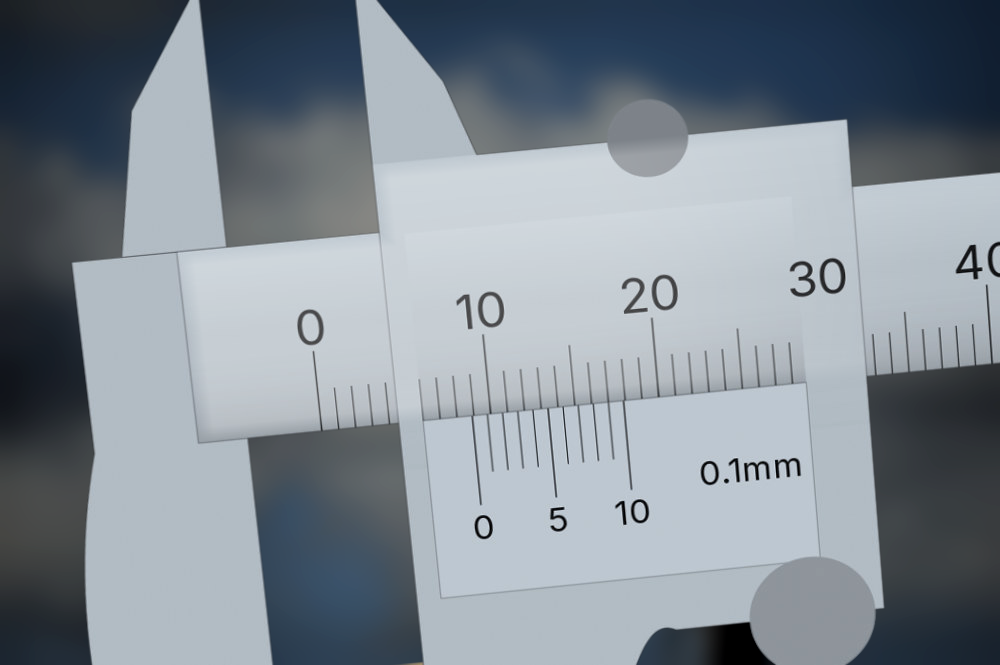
8.9 mm
